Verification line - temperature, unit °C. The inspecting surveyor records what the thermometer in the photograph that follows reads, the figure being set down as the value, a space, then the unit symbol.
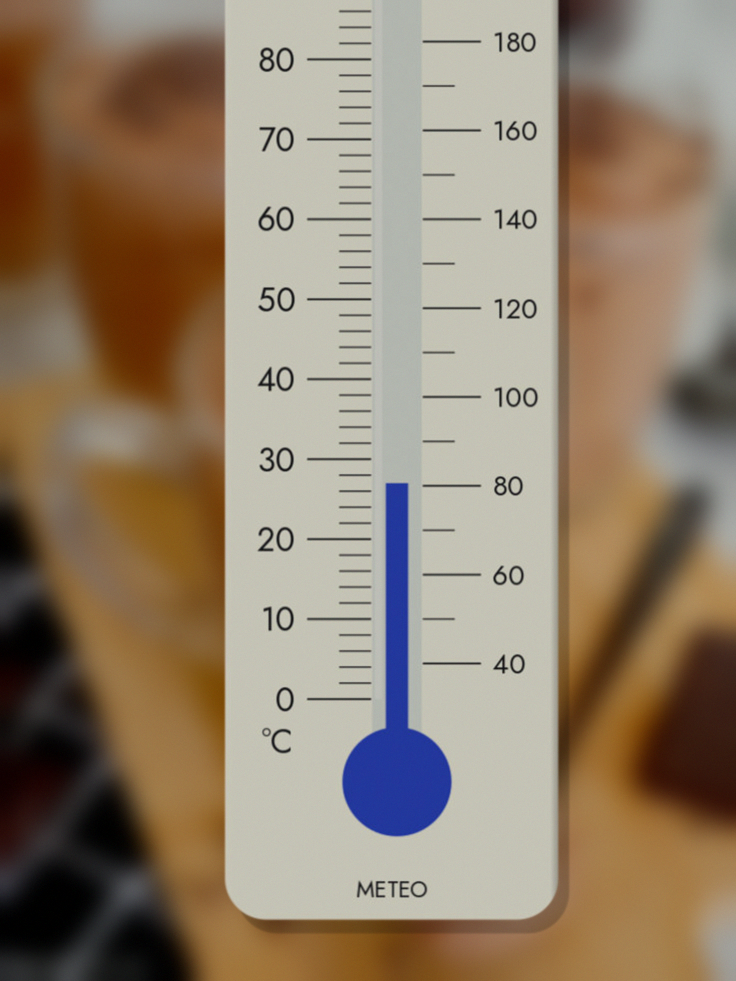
27 °C
